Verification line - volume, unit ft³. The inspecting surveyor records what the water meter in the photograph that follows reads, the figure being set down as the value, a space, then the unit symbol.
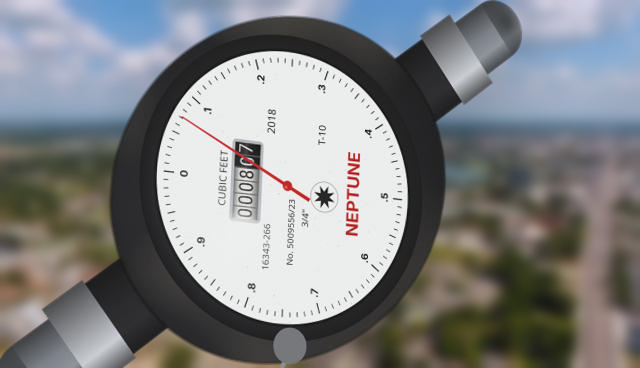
807.07 ft³
